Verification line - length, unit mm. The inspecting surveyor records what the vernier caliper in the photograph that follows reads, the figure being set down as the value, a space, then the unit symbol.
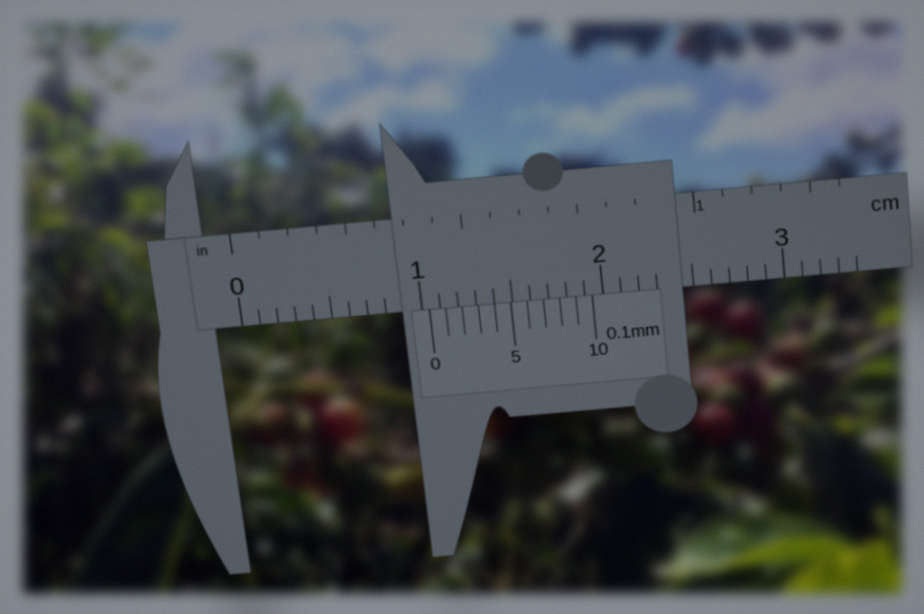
10.4 mm
